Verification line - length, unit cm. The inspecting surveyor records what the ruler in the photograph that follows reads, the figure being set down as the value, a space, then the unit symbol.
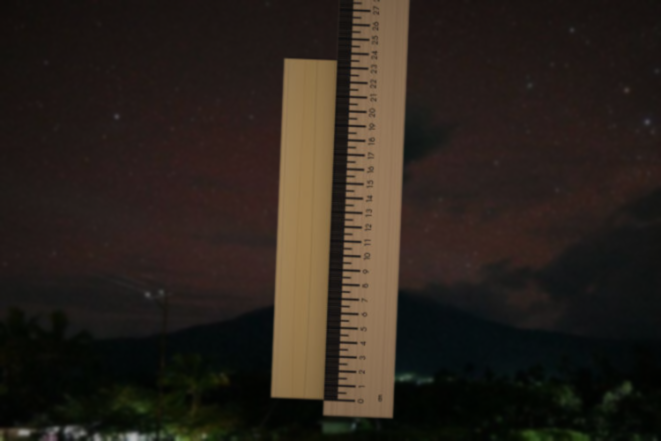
23.5 cm
